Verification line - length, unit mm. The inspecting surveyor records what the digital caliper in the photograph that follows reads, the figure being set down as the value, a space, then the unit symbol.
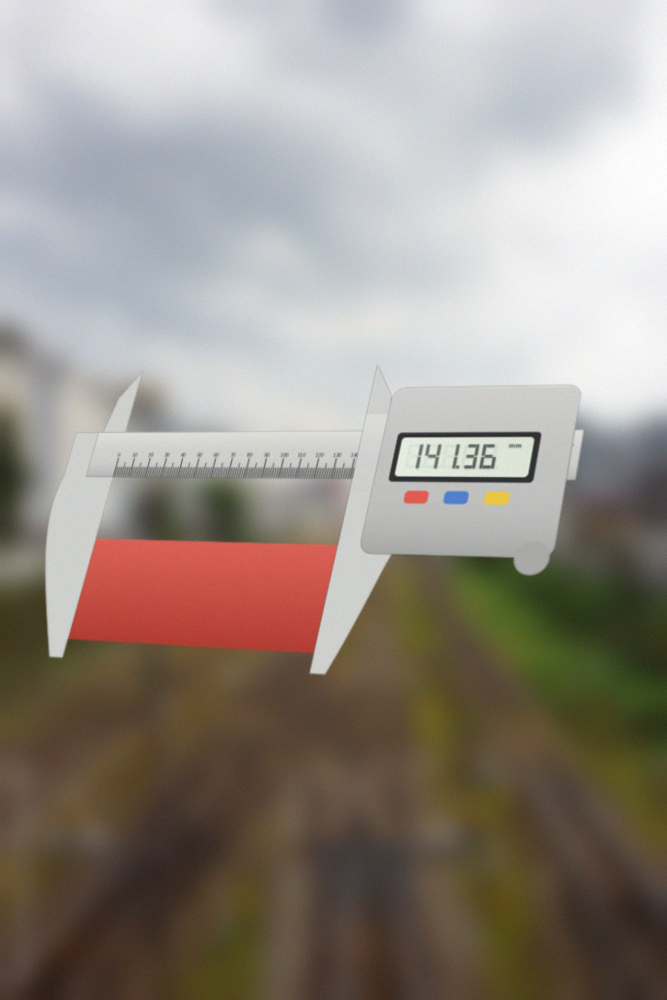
141.36 mm
